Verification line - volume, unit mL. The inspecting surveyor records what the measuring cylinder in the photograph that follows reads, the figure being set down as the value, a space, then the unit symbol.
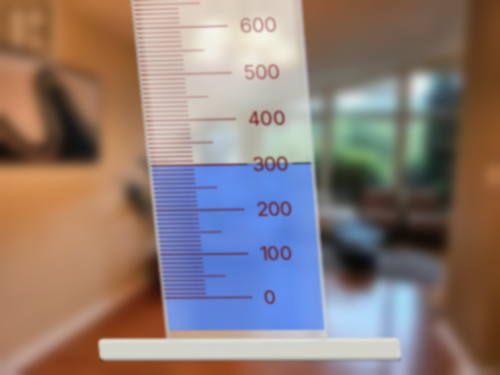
300 mL
